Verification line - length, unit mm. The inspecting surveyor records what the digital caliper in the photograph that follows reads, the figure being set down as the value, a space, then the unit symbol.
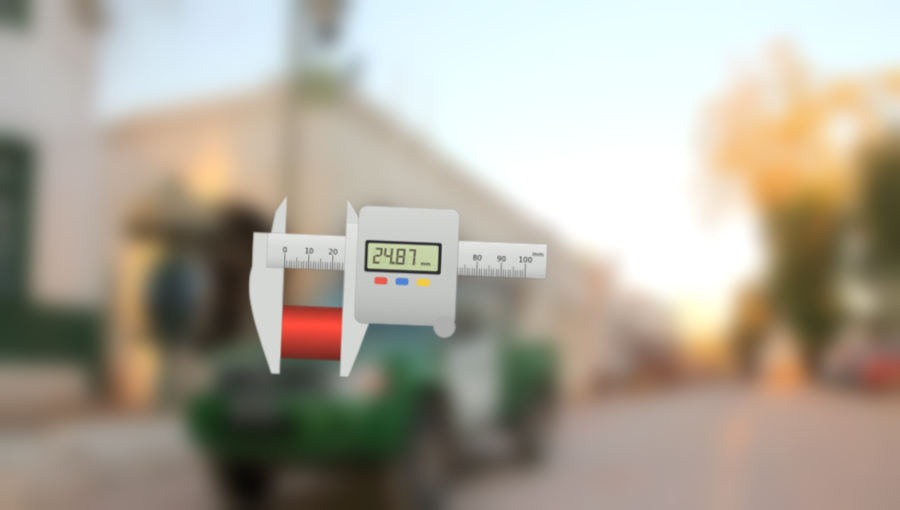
24.87 mm
